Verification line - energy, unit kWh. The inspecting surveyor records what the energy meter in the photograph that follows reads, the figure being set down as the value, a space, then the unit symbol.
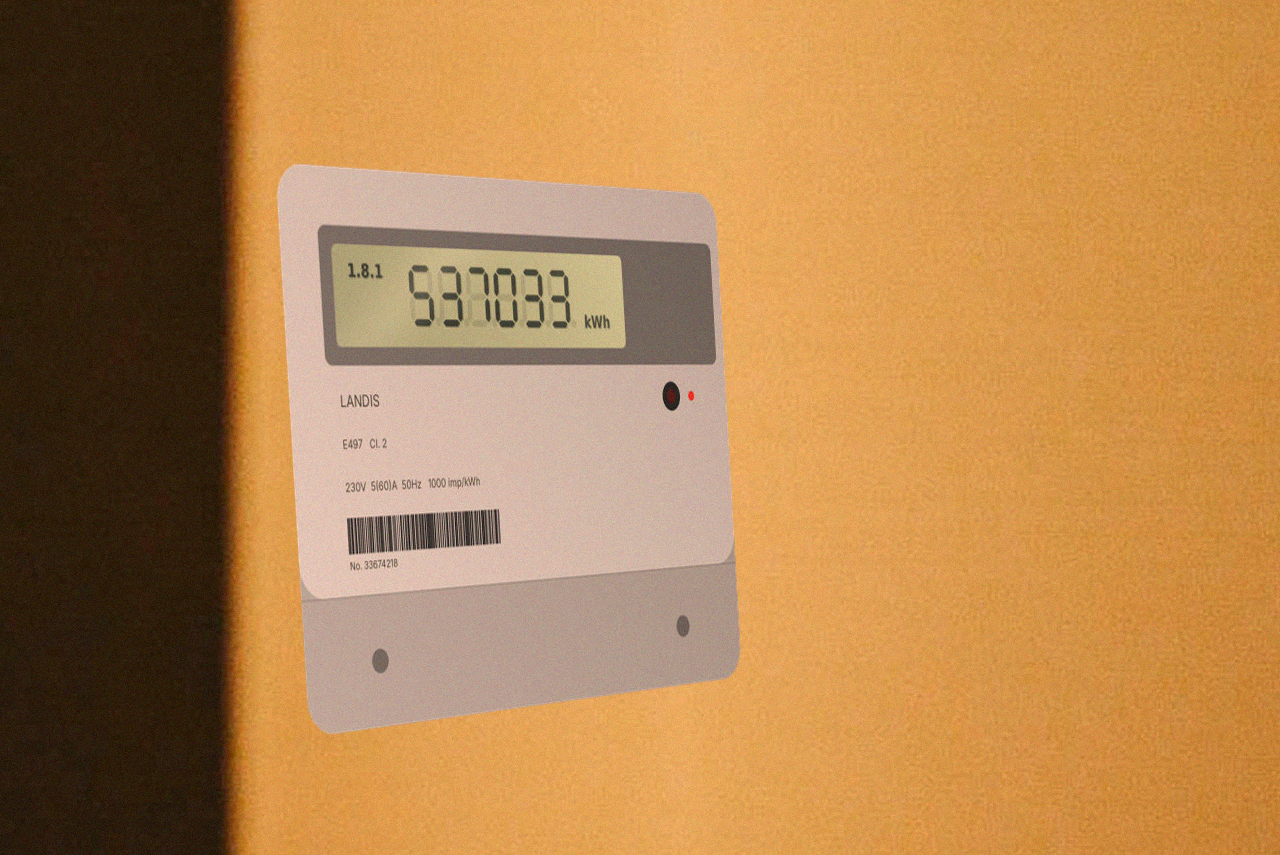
537033 kWh
